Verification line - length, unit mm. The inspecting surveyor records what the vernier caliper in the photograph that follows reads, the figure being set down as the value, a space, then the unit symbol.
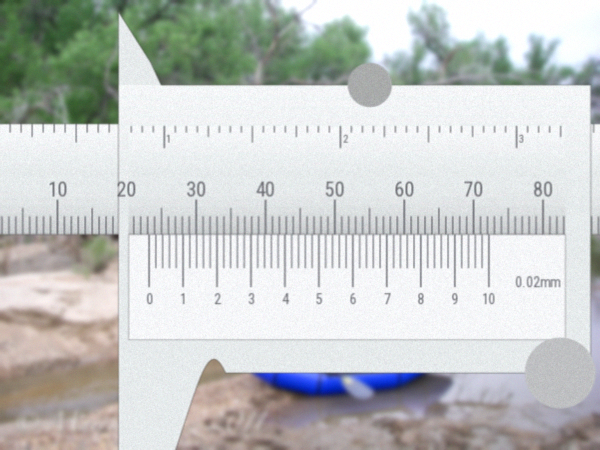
23.2 mm
